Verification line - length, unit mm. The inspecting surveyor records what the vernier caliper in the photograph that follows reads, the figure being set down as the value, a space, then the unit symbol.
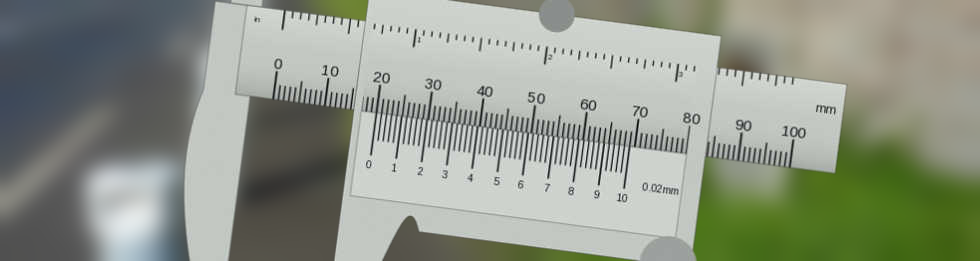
20.0 mm
